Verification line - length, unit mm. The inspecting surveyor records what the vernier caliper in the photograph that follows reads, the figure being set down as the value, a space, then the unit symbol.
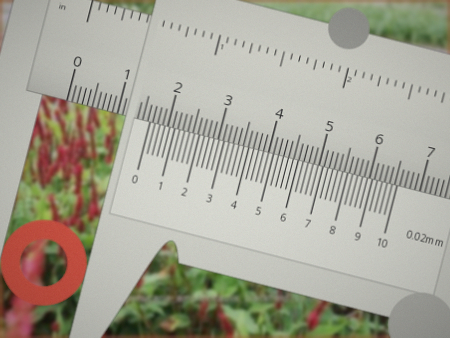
16.5 mm
